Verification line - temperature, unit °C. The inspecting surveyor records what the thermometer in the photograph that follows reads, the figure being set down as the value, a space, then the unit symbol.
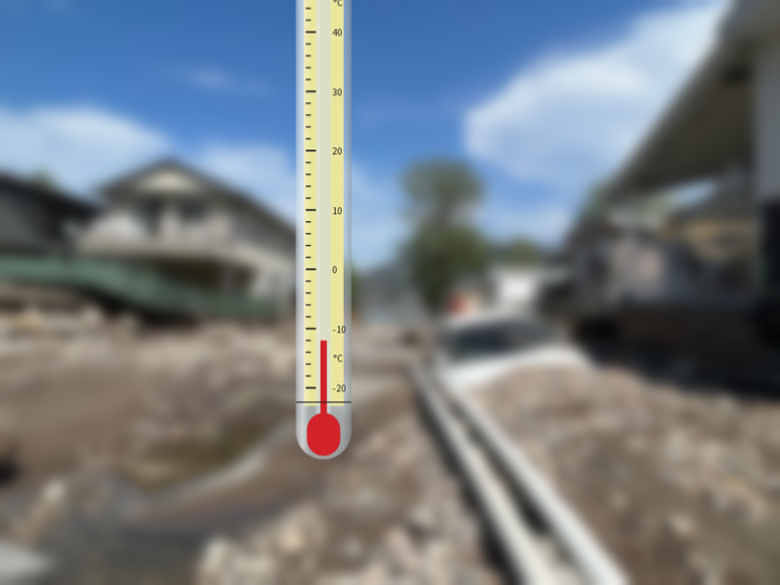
-12 °C
